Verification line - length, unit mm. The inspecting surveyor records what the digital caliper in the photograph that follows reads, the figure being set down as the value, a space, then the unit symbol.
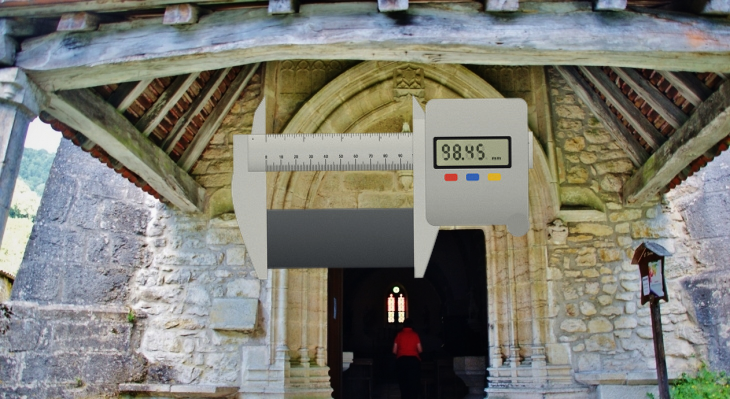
98.45 mm
